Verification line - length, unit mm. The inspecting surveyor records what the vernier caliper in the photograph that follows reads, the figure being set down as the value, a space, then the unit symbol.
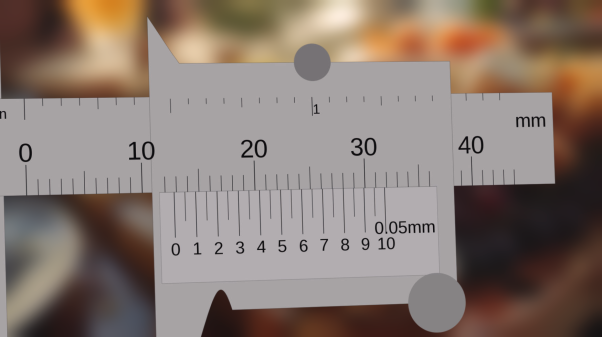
12.8 mm
